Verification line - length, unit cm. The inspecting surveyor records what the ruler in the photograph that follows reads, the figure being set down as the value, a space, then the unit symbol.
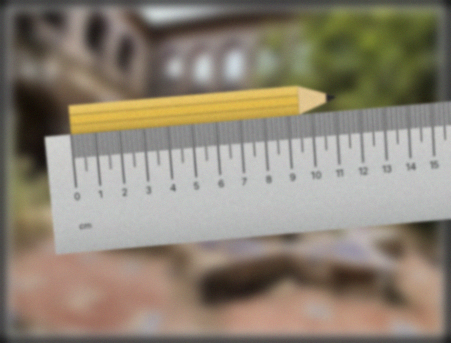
11 cm
